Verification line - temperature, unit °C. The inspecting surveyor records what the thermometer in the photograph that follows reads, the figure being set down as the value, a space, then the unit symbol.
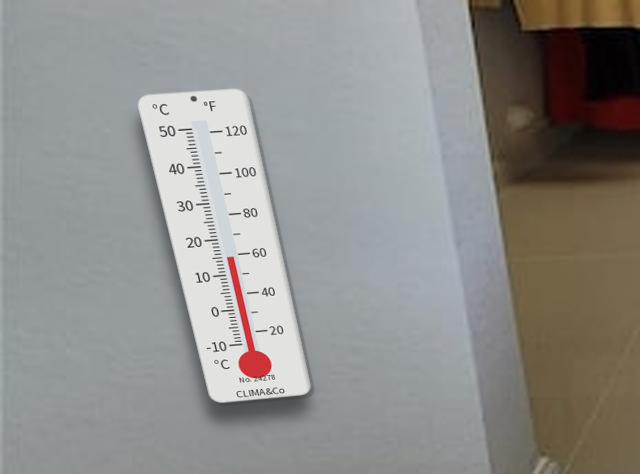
15 °C
